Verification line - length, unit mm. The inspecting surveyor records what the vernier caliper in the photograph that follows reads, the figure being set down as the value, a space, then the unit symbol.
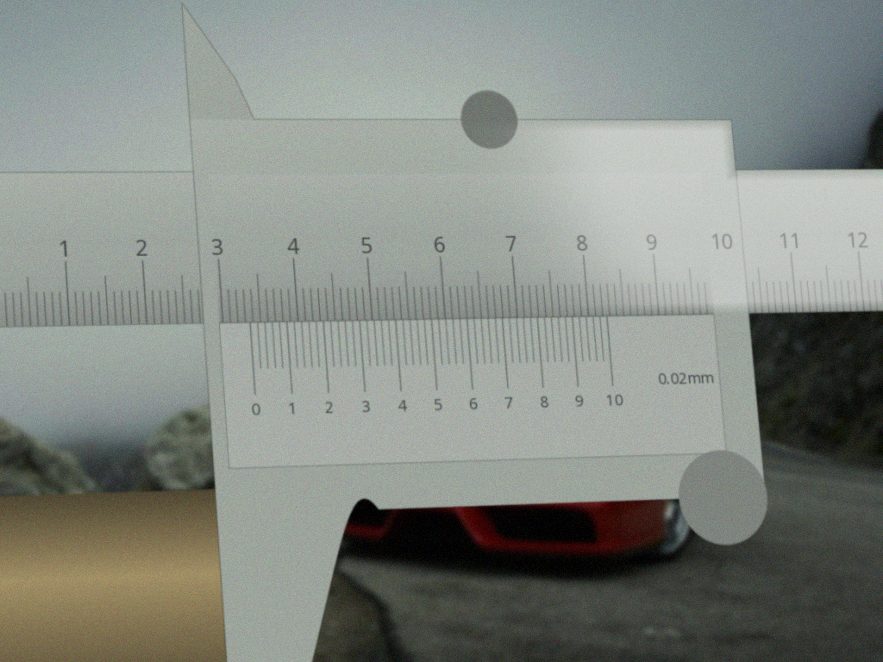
33.6 mm
